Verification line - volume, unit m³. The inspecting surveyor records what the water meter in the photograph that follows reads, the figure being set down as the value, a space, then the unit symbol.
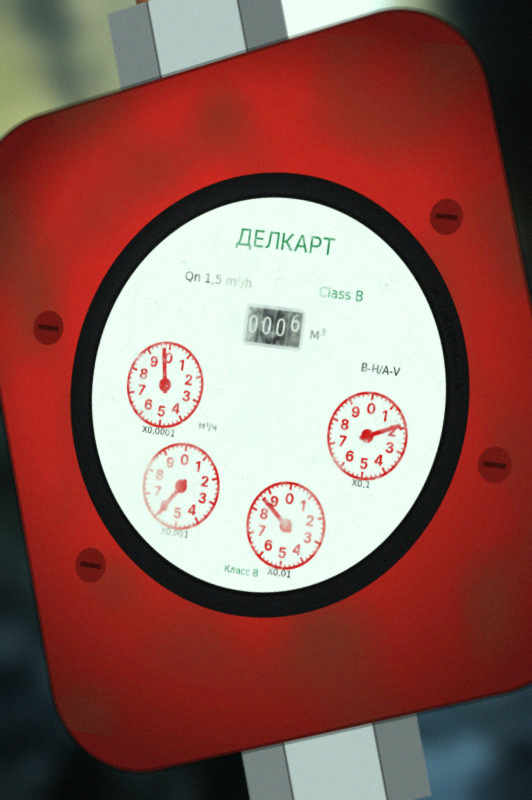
6.1859 m³
